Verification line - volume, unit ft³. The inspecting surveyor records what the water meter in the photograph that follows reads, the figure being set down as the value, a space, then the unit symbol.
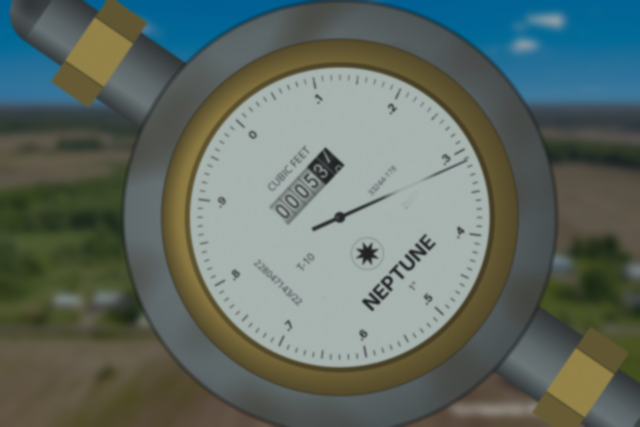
537.31 ft³
